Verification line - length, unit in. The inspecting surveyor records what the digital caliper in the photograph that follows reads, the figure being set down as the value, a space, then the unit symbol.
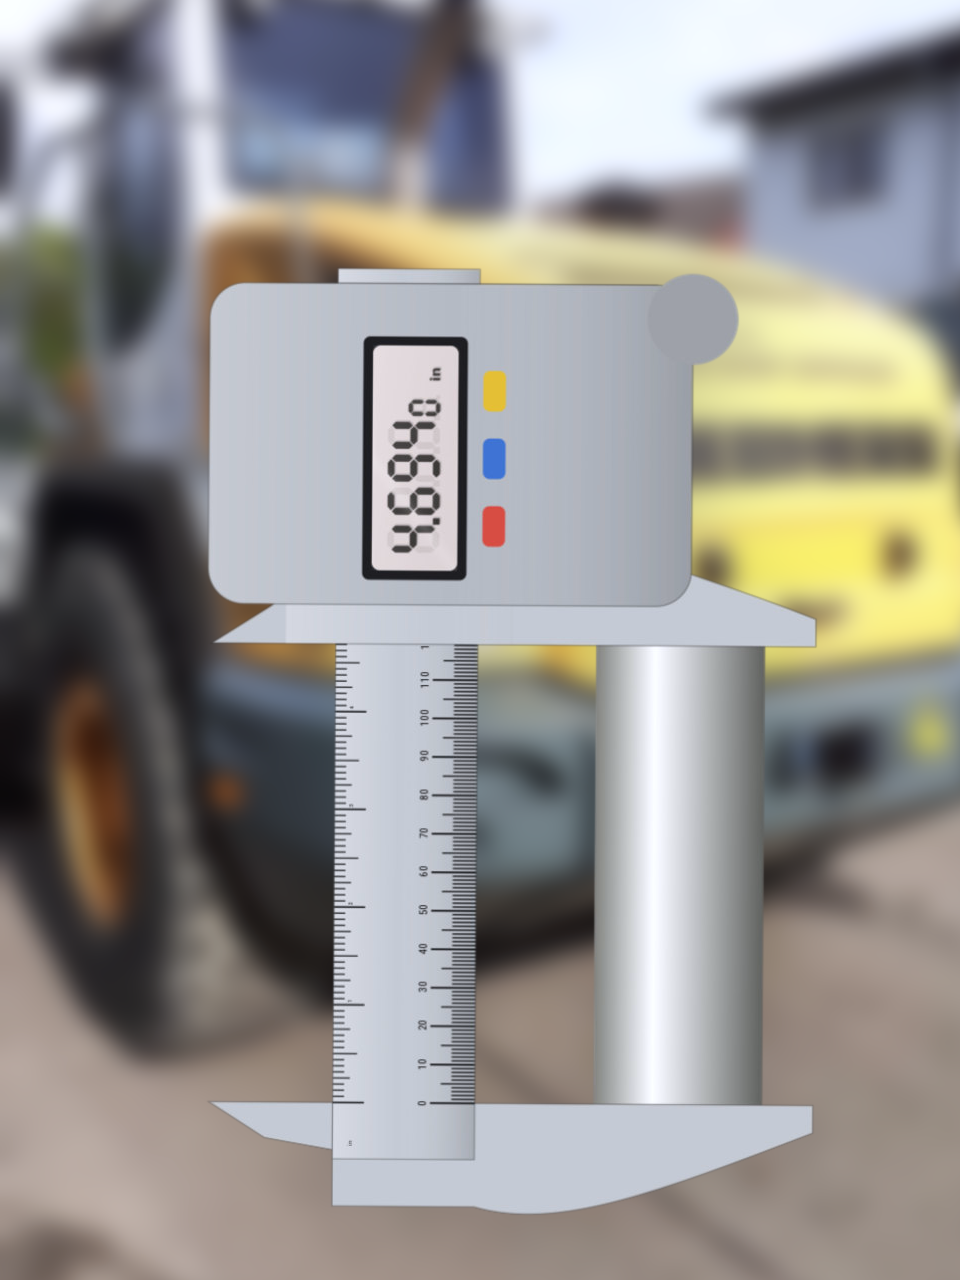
4.6940 in
